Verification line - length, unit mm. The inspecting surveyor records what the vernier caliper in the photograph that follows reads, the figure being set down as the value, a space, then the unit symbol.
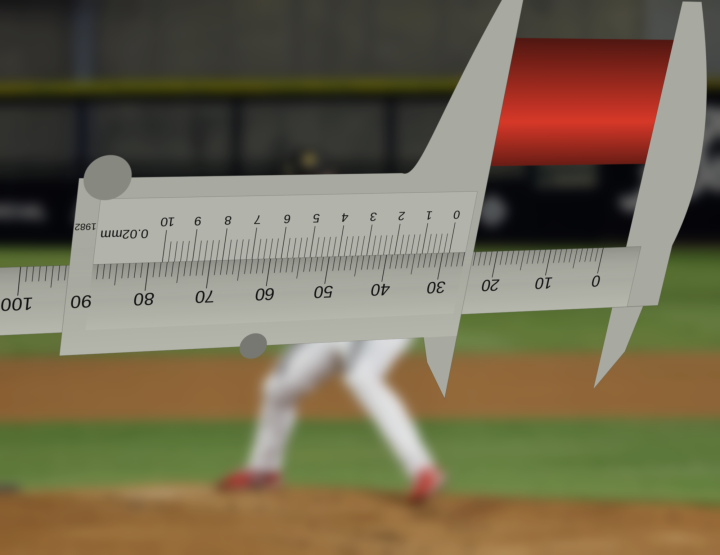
28.8 mm
